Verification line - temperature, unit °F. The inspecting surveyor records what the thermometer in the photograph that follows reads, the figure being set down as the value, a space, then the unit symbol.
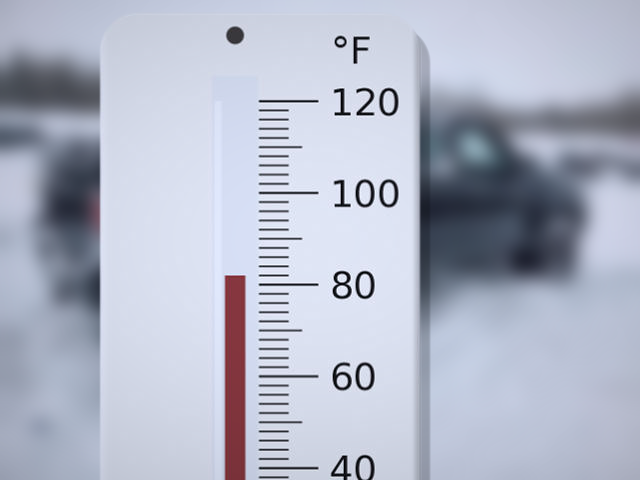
82 °F
